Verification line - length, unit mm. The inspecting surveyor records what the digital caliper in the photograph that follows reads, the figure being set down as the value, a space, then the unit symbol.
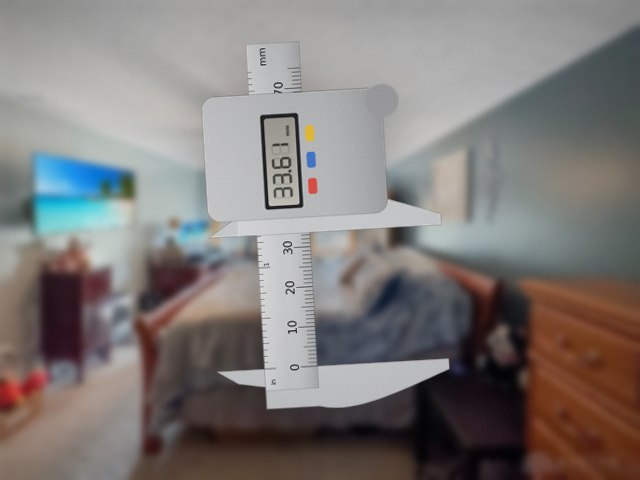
33.61 mm
